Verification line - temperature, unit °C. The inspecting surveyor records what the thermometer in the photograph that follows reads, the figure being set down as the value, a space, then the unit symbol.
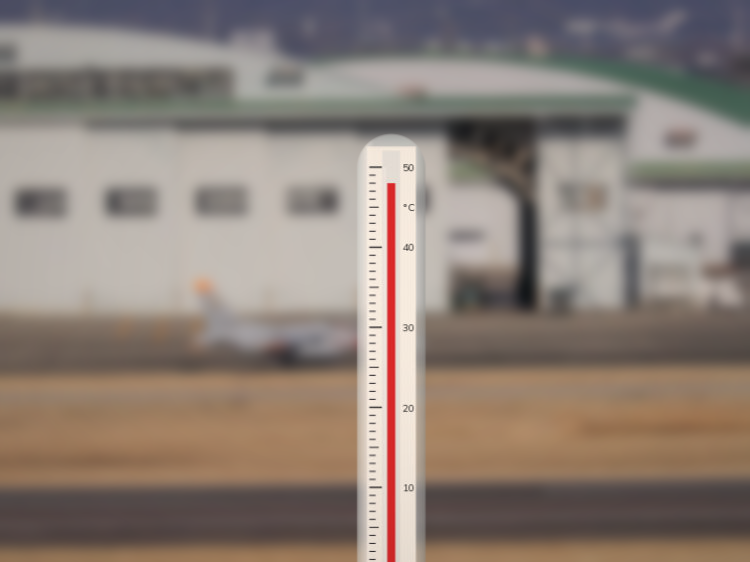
48 °C
